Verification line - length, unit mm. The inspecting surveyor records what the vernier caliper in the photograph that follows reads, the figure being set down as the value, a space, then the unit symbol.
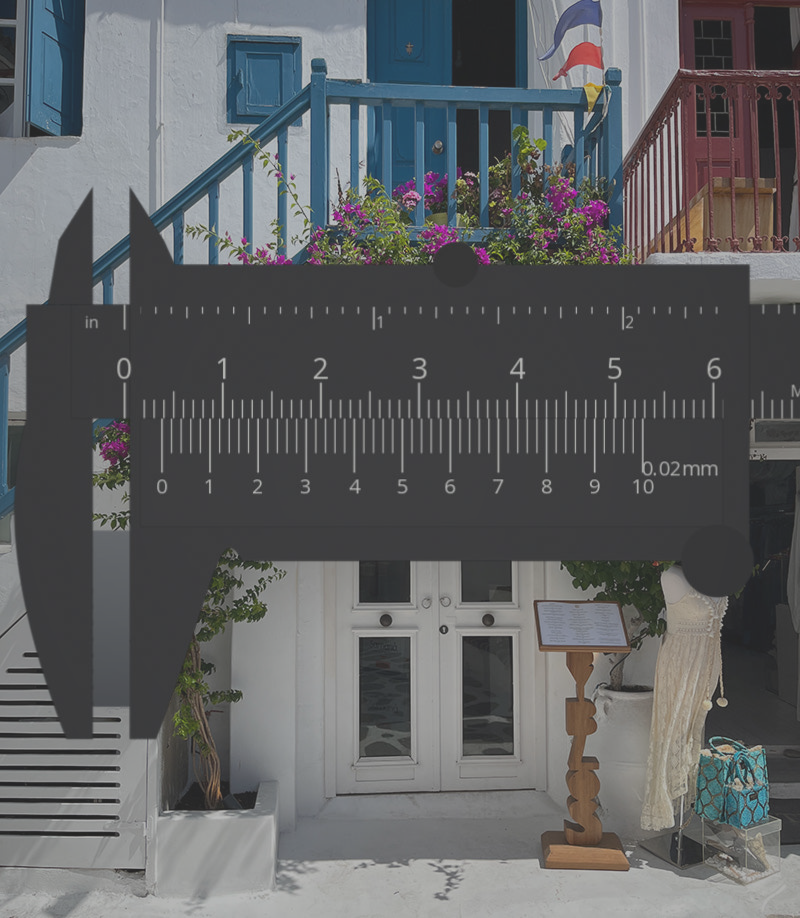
3.8 mm
